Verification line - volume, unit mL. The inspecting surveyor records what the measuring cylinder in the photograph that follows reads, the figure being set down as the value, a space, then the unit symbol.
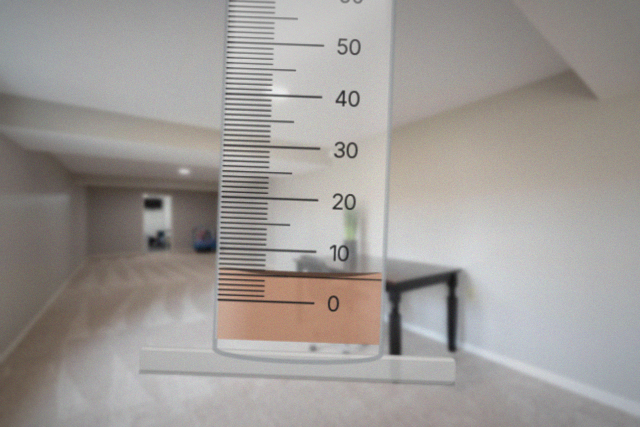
5 mL
